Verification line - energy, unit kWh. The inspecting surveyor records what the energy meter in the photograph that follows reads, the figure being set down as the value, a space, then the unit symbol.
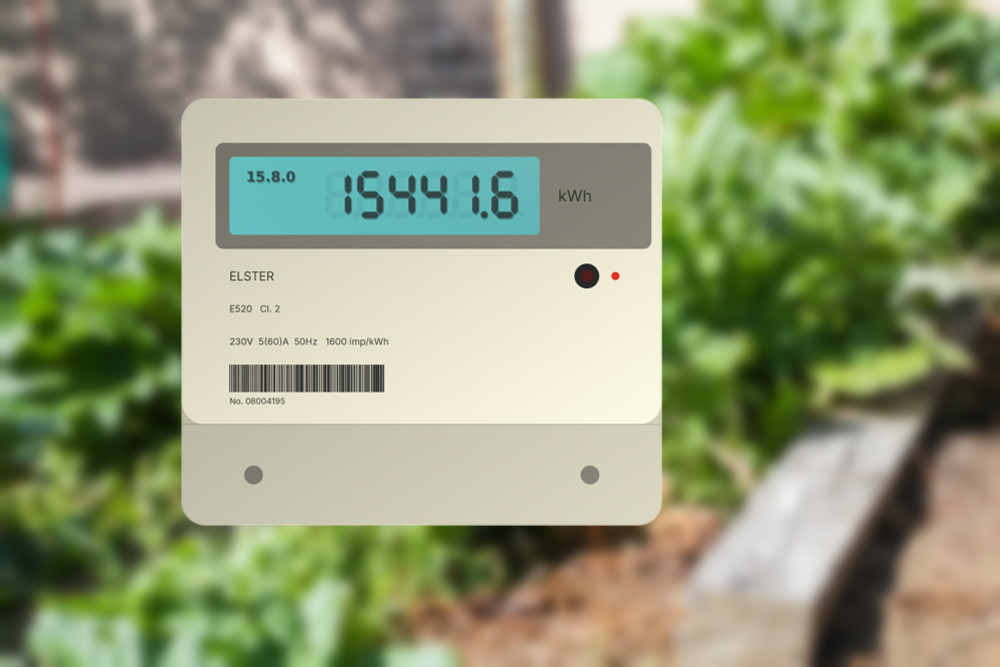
15441.6 kWh
